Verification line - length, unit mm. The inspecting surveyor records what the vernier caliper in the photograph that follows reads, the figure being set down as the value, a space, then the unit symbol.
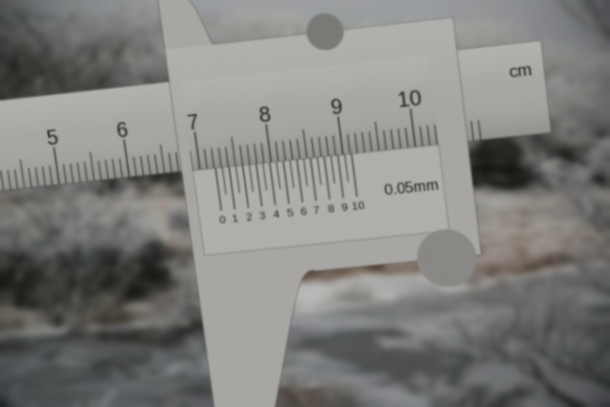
72.2 mm
